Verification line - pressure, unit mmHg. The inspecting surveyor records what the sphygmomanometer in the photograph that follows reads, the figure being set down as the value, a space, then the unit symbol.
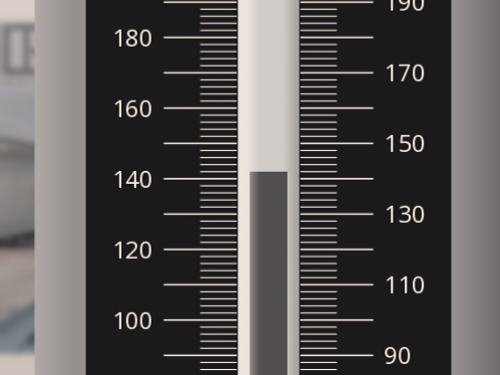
142 mmHg
